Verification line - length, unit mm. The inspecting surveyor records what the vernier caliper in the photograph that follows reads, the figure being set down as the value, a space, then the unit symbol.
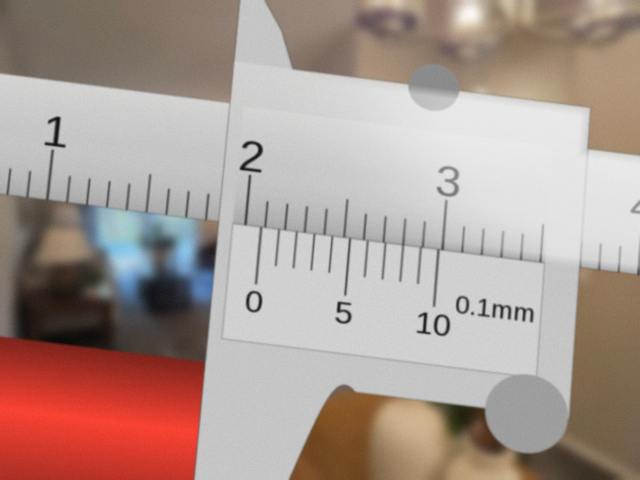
20.8 mm
